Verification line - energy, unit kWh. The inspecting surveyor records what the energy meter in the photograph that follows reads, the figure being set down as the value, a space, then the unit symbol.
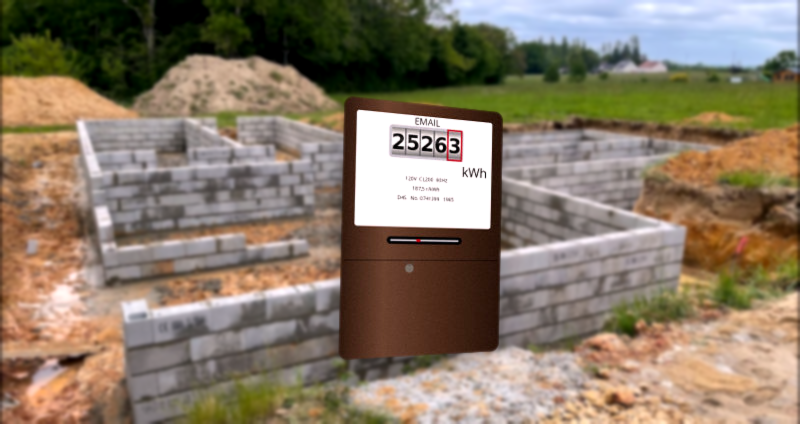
2526.3 kWh
